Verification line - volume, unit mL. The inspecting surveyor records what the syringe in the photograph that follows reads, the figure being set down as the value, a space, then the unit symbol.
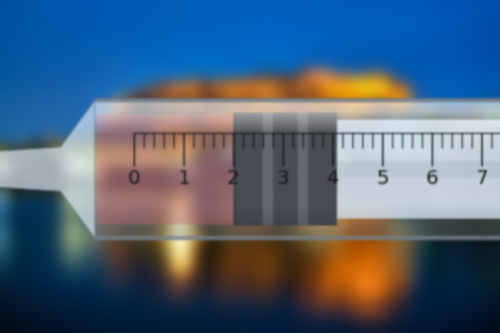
2 mL
